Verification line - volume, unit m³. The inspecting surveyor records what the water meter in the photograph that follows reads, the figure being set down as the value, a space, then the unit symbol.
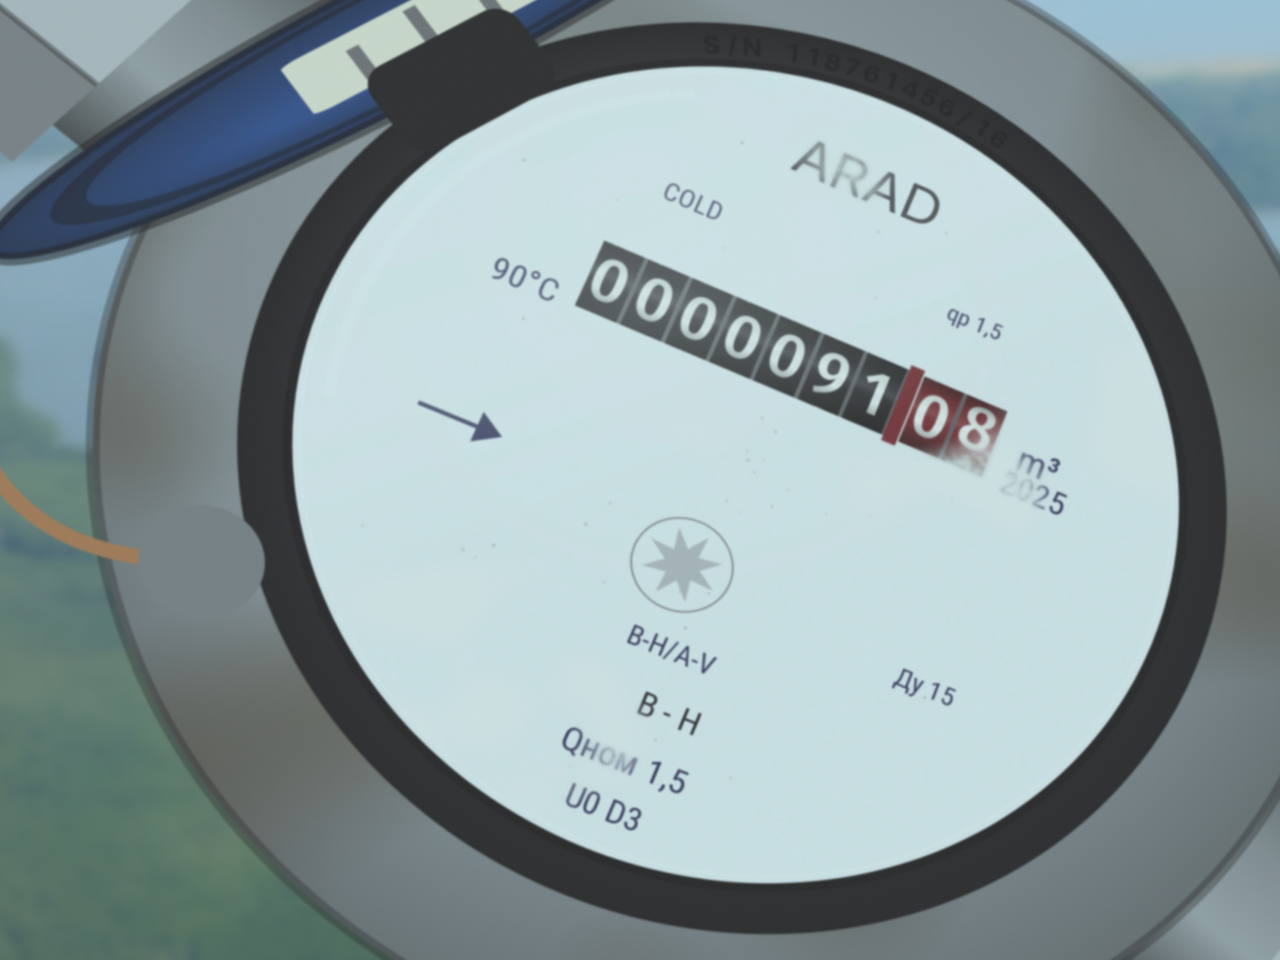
91.08 m³
